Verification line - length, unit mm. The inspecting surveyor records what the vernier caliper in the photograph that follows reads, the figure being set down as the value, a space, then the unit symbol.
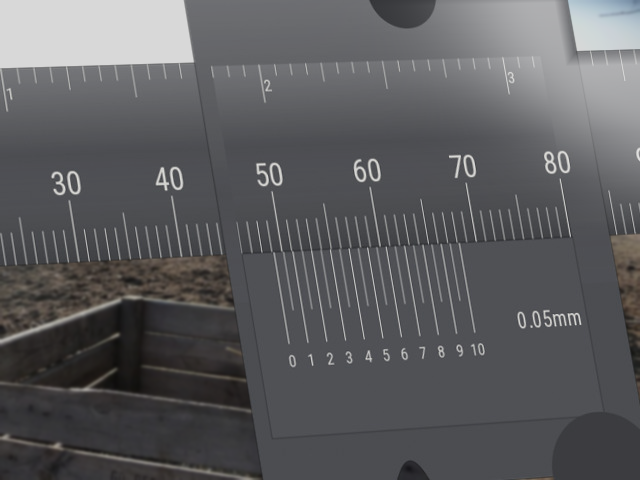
49.2 mm
